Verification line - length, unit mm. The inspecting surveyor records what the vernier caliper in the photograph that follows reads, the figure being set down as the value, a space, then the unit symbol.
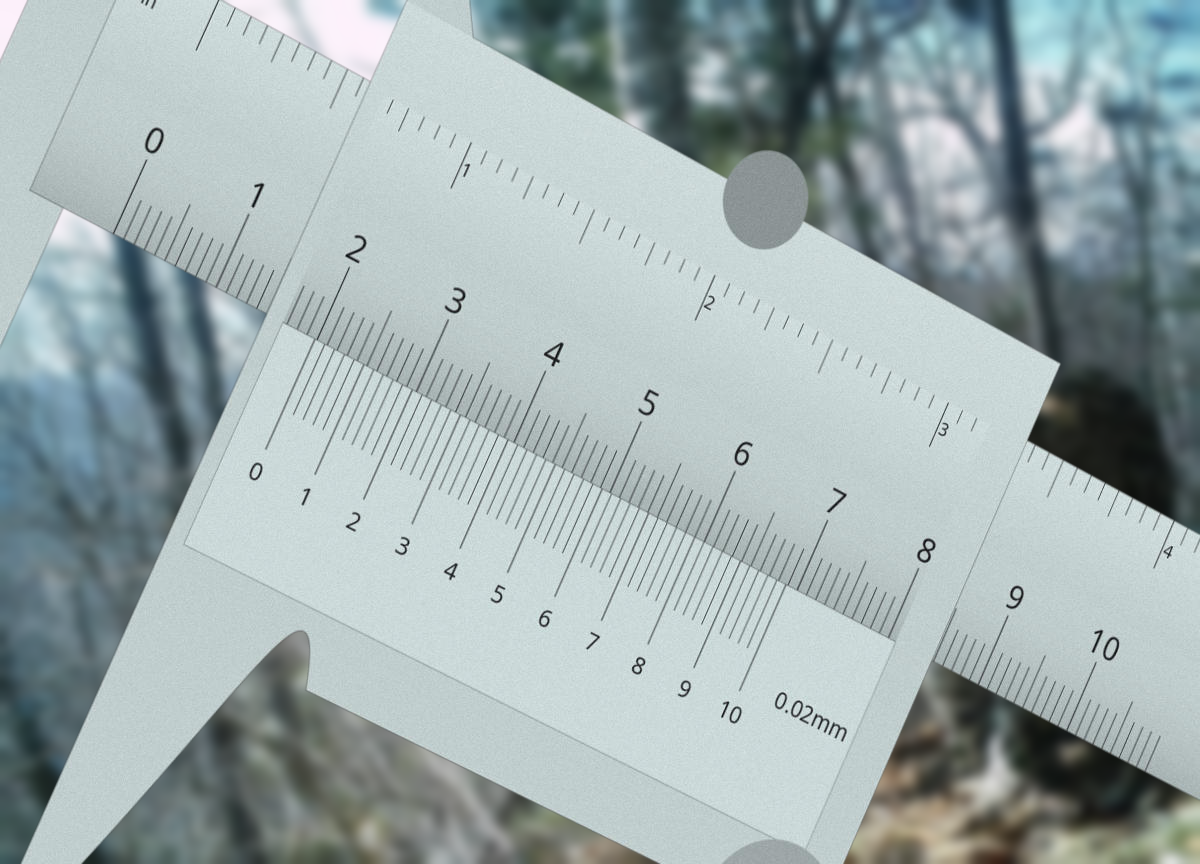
19.8 mm
